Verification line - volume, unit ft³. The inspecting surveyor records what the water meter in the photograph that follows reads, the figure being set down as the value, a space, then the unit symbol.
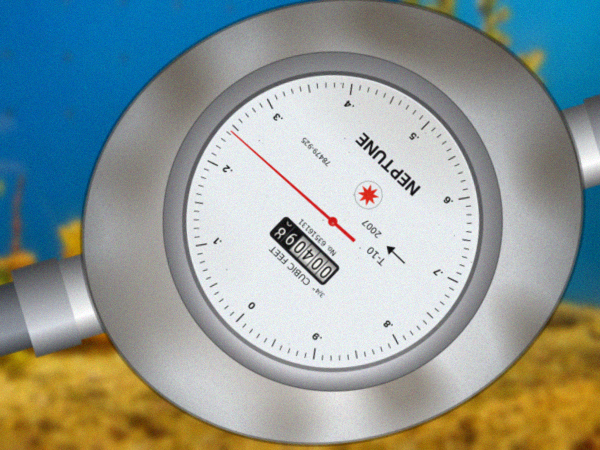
4098.24 ft³
